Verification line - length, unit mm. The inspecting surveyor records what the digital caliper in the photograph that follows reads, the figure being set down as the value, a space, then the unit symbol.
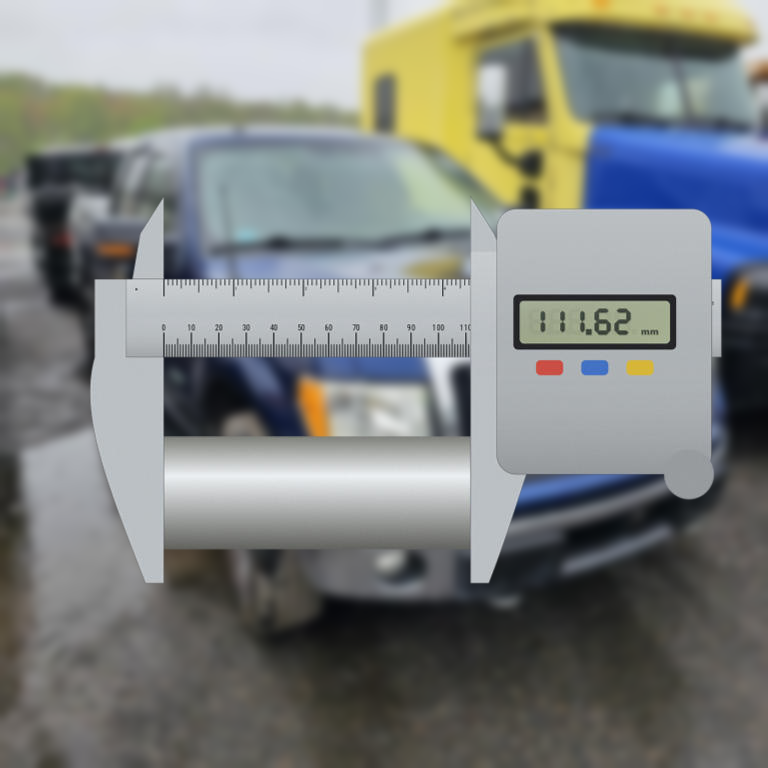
111.62 mm
